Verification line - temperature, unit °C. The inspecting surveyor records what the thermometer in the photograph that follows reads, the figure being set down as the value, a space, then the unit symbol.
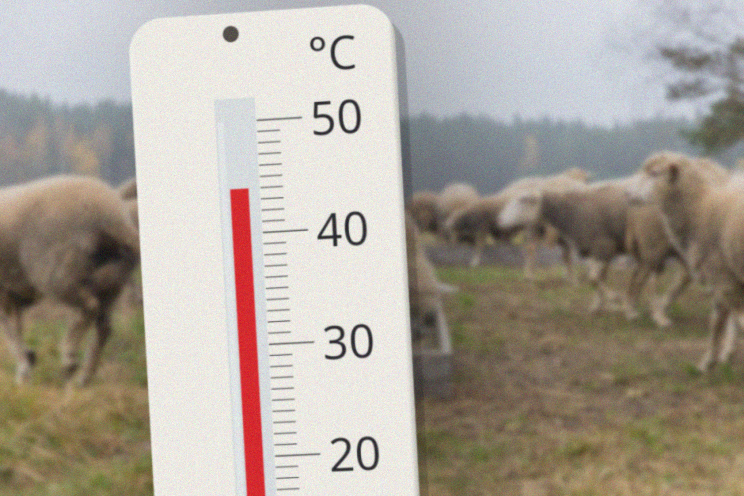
44 °C
